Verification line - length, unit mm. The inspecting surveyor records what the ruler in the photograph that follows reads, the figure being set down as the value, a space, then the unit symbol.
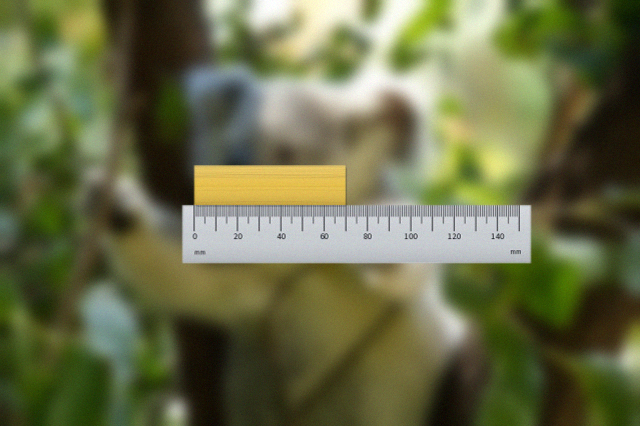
70 mm
